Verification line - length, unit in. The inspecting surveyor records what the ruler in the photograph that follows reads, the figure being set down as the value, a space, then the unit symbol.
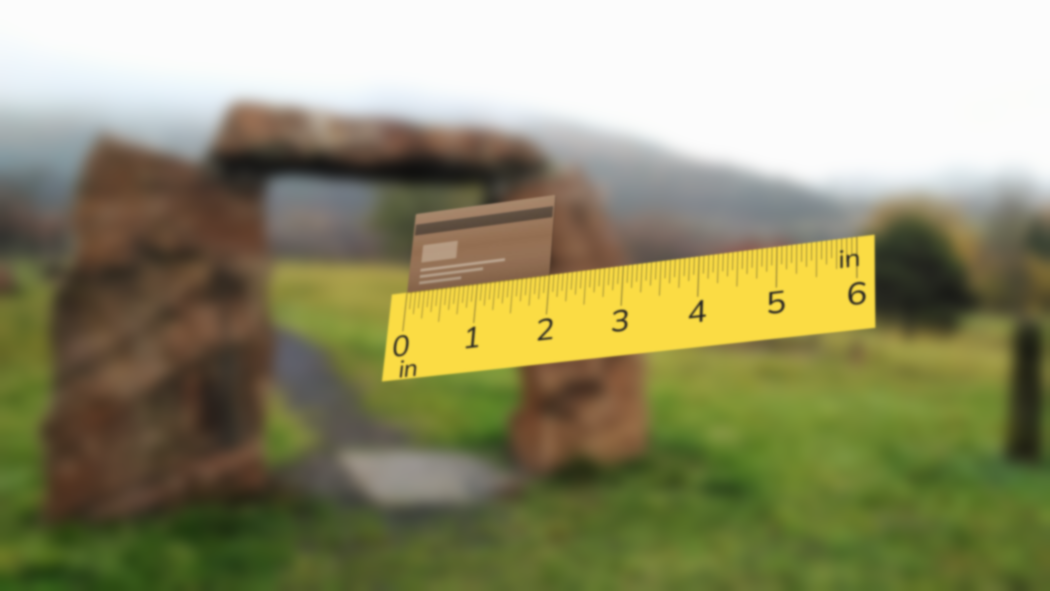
2 in
